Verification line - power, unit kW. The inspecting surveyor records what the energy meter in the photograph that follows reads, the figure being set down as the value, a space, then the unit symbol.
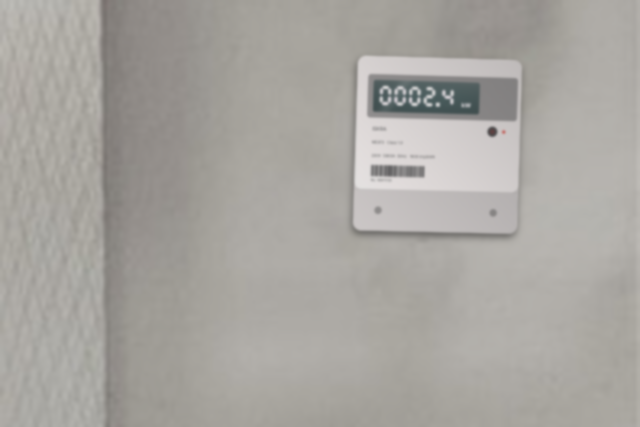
2.4 kW
